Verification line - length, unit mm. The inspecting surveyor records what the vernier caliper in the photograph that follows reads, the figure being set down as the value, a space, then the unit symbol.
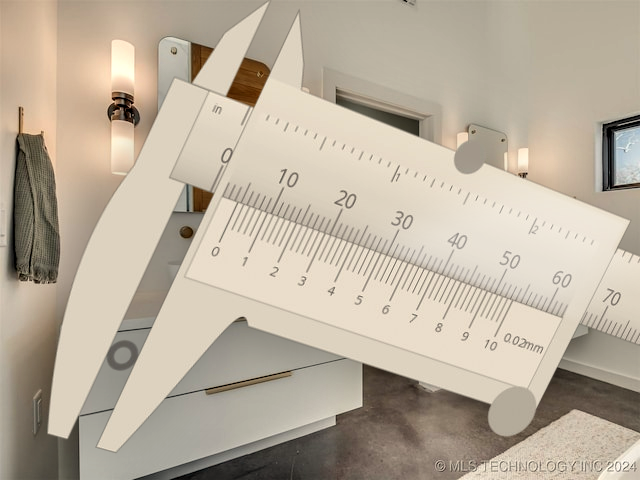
4.5 mm
